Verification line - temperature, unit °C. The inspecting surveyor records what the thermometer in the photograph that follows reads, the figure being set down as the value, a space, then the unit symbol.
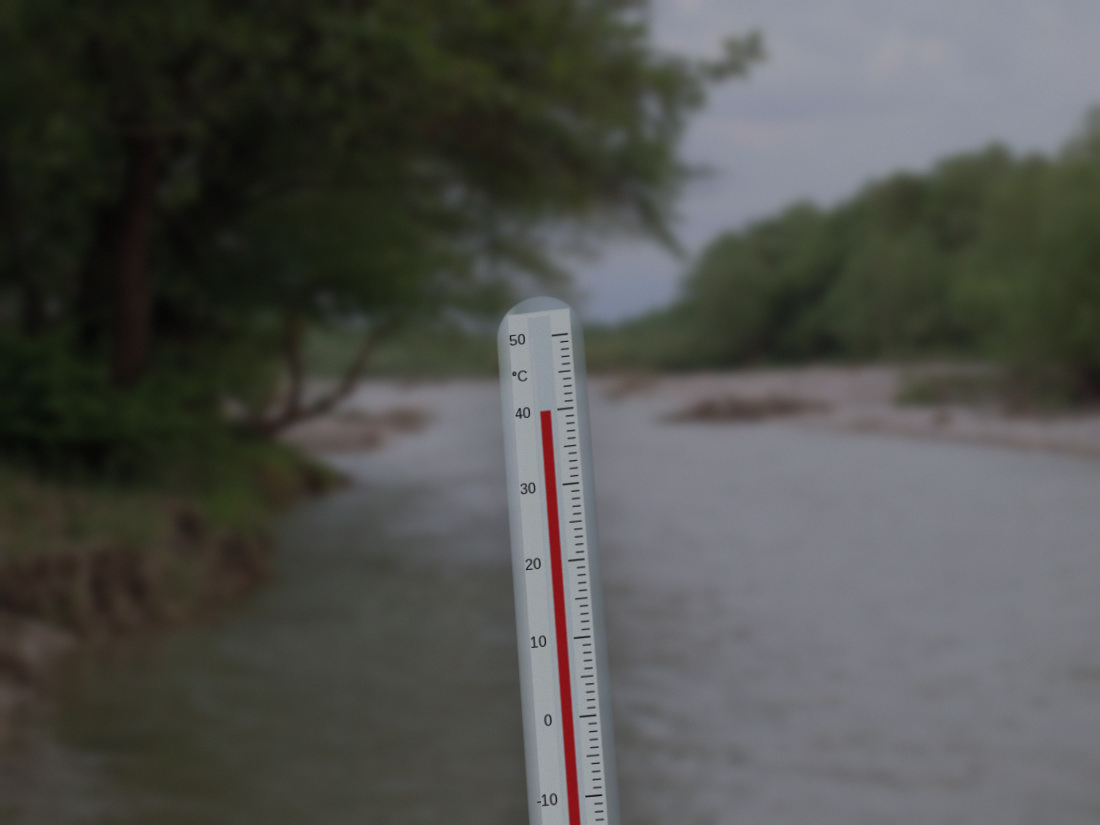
40 °C
